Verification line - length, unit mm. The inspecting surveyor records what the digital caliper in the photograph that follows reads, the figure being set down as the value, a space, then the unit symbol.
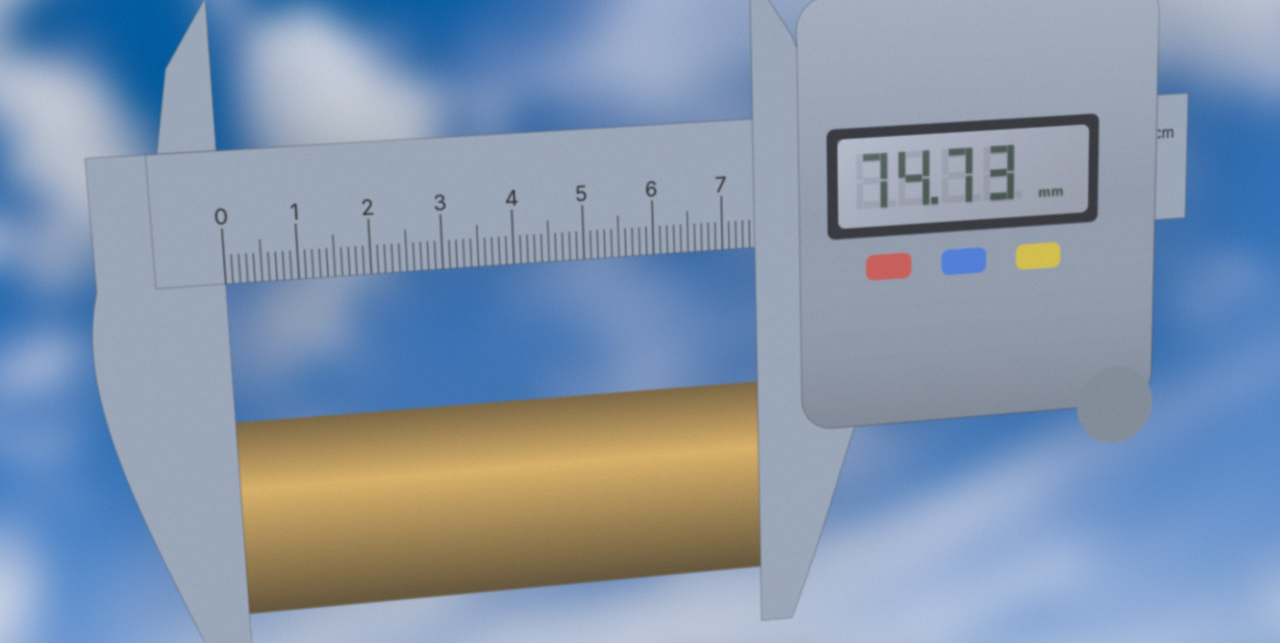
74.73 mm
